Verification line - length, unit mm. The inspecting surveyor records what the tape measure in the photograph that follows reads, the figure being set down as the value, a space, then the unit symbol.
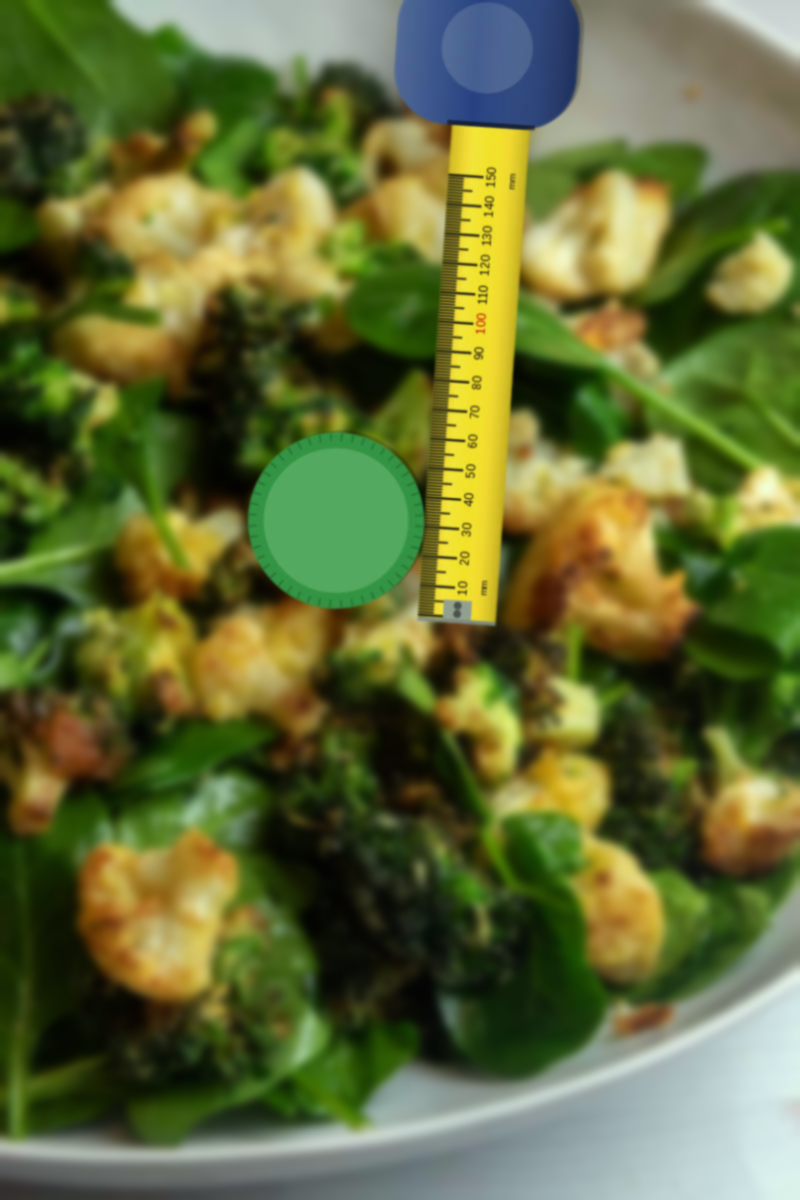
60 mm
